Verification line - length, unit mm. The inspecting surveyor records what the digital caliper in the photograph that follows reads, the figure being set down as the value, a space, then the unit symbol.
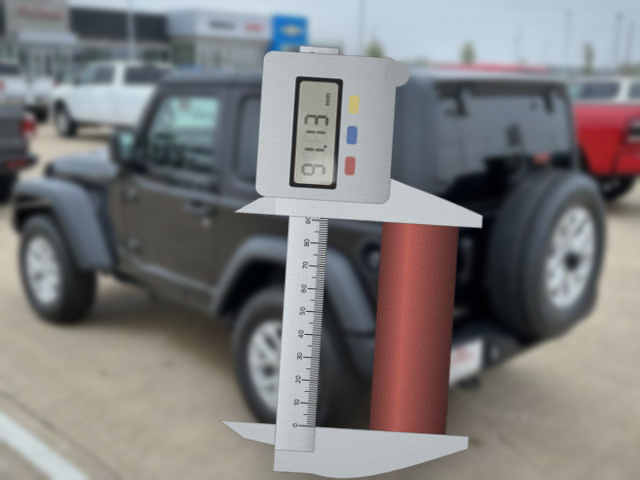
91.13 mm
